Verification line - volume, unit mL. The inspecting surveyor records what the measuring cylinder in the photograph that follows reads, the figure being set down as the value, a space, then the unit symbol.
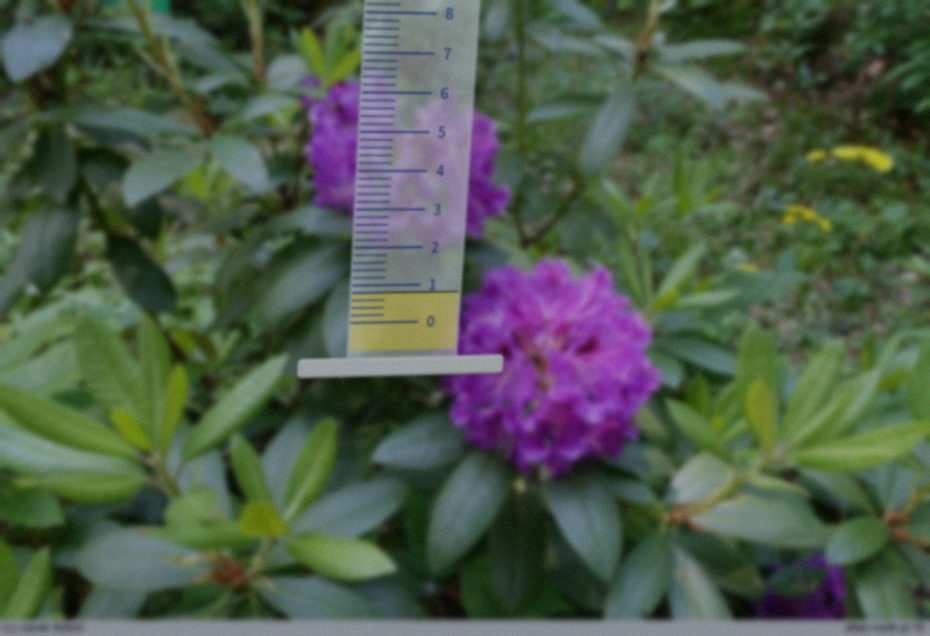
0.8 mL
